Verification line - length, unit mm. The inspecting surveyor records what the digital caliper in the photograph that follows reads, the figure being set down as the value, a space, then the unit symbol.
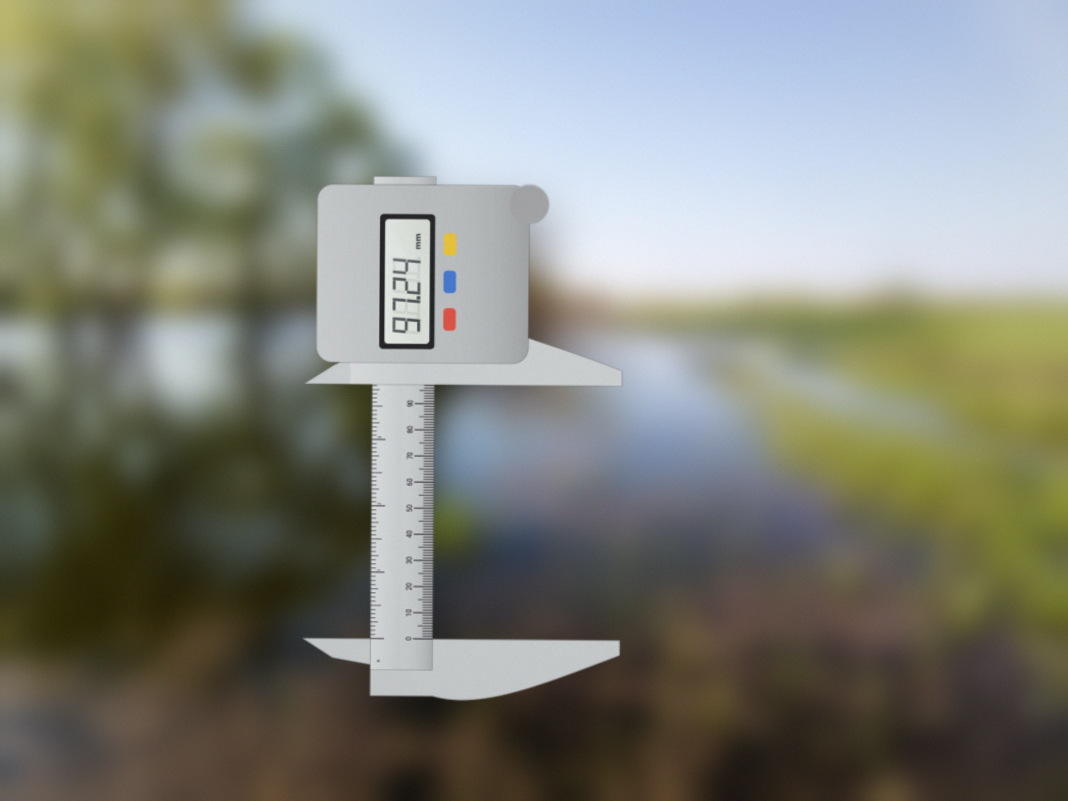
97.24 mm
